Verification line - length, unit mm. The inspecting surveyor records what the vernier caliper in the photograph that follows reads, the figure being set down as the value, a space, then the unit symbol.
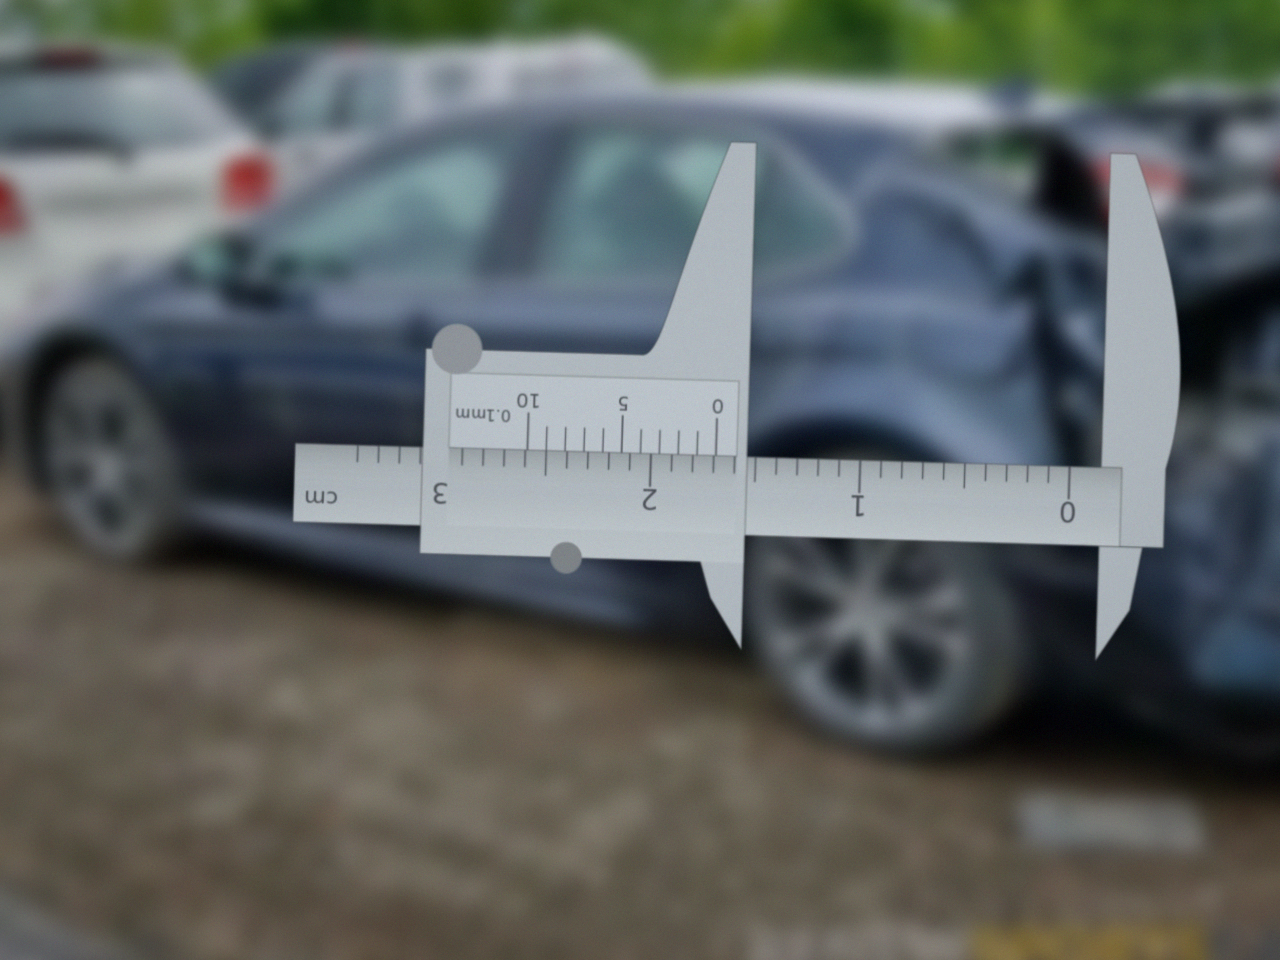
16.9 mm
